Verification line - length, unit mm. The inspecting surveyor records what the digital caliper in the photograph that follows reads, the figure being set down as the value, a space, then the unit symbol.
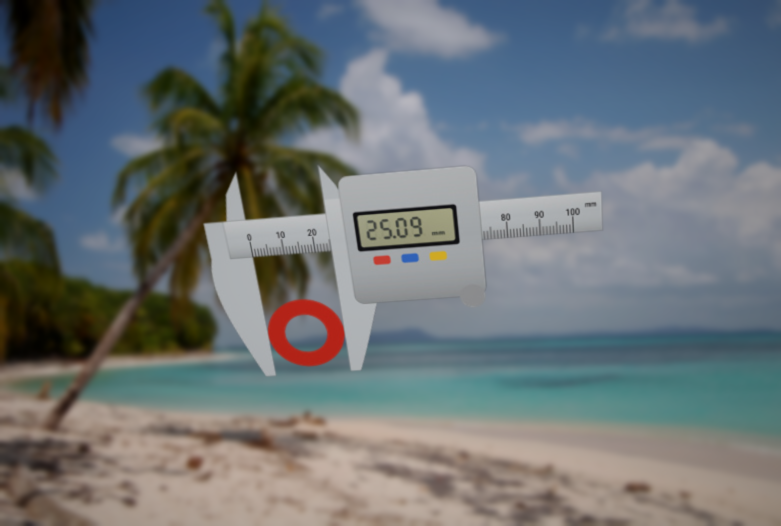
25.09 mm
